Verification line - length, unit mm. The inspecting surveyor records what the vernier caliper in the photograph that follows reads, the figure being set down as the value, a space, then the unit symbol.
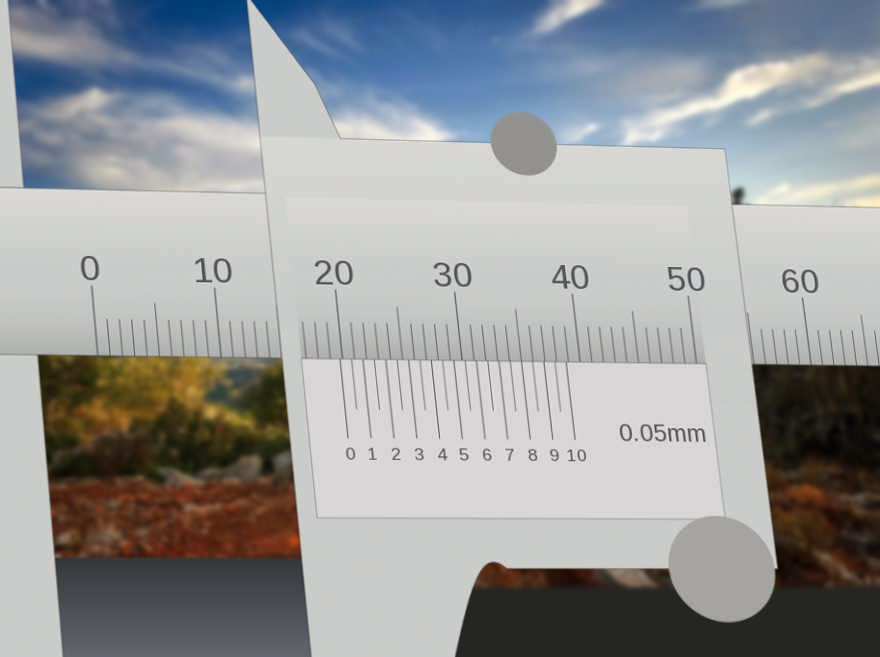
19.8 mm
